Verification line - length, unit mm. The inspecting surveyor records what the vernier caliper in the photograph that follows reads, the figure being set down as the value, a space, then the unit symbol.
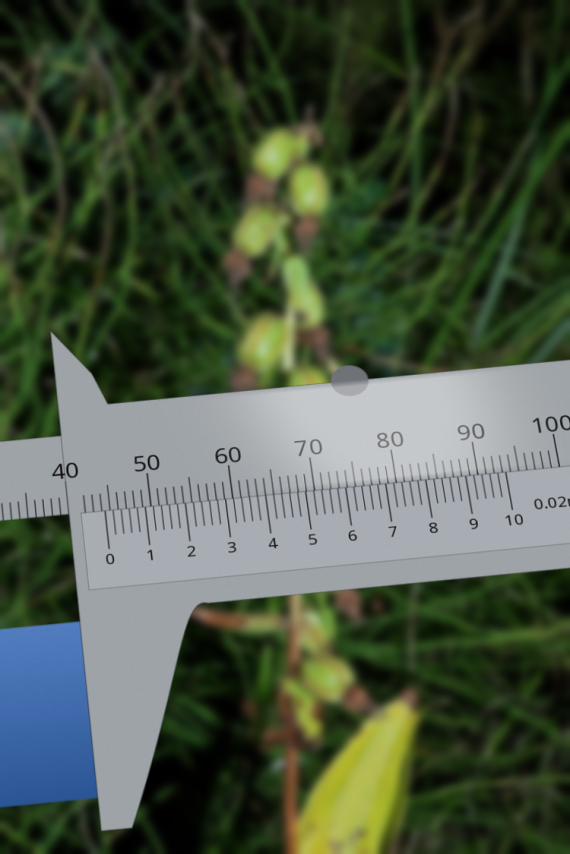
44.4 mm
